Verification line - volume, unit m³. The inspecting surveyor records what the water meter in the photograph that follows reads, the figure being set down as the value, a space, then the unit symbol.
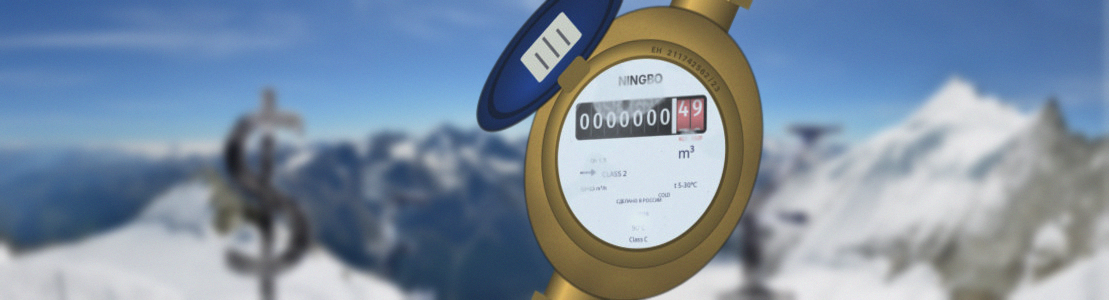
0.49 m³
